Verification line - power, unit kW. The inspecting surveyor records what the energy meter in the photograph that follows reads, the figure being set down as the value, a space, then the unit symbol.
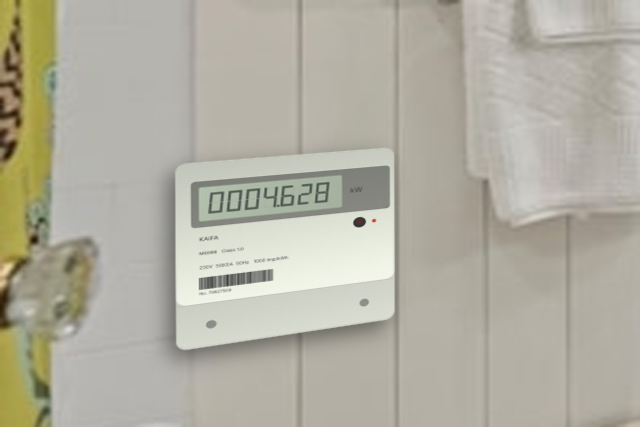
4.628 kW
